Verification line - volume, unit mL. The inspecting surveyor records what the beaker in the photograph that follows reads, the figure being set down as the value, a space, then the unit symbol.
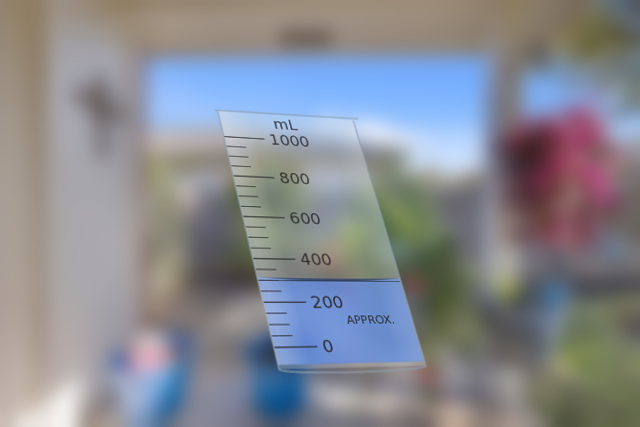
300 mL
